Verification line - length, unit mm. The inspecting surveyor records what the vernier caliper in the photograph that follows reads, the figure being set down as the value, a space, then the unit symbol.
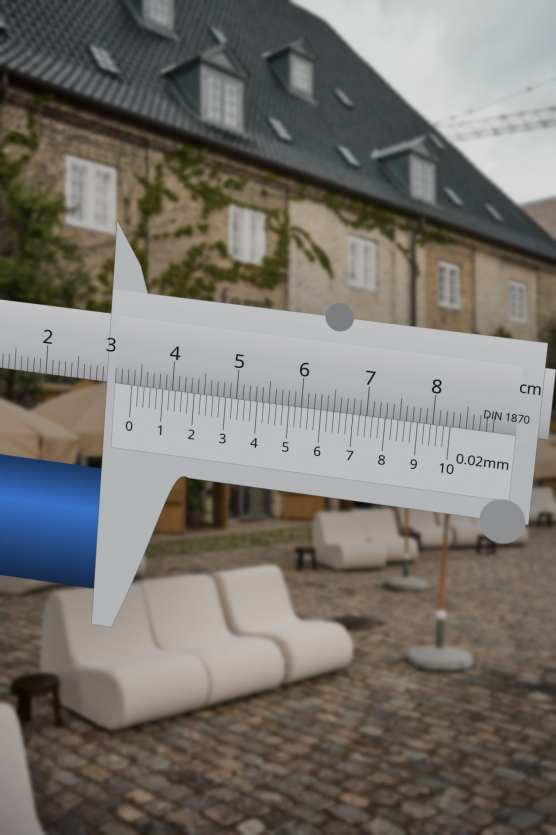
33.6 mm
